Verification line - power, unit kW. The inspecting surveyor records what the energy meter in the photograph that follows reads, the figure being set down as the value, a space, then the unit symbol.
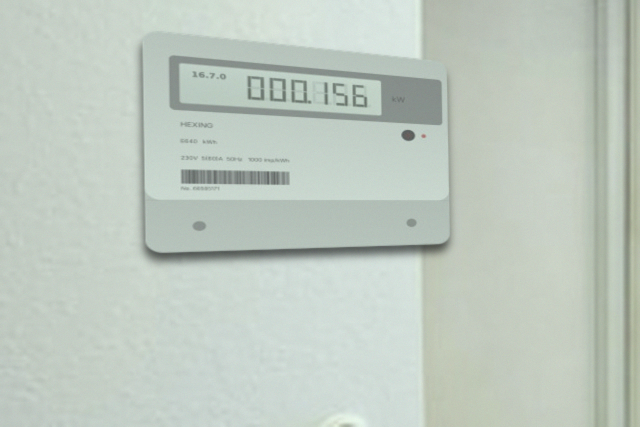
0.156 kW
